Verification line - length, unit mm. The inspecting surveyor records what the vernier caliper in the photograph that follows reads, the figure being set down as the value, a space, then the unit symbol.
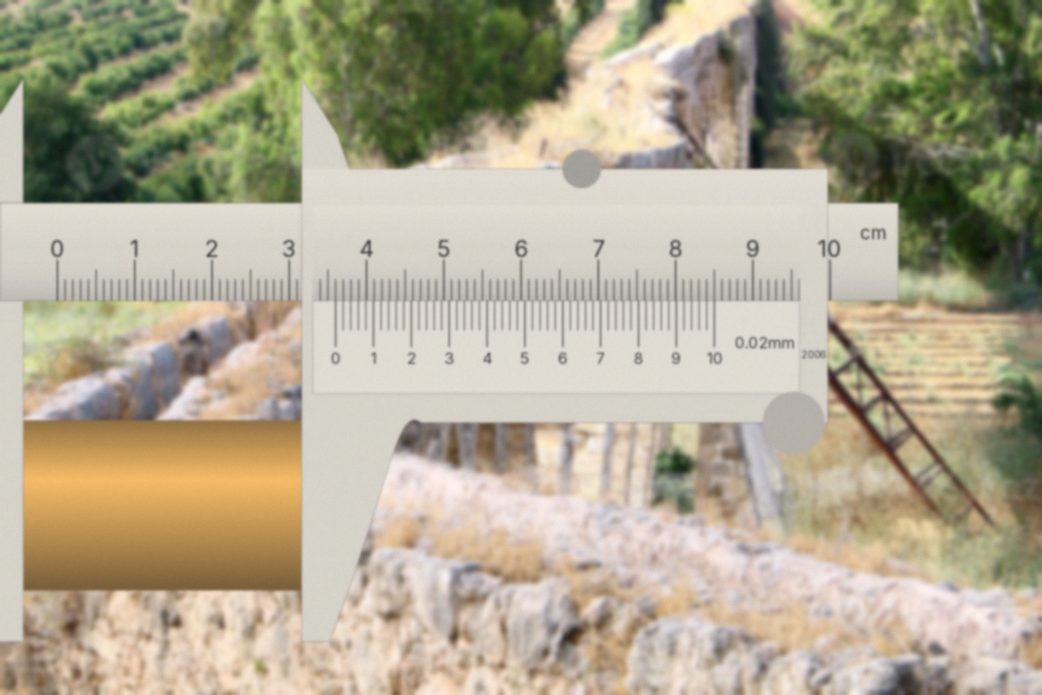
36.0 mm
